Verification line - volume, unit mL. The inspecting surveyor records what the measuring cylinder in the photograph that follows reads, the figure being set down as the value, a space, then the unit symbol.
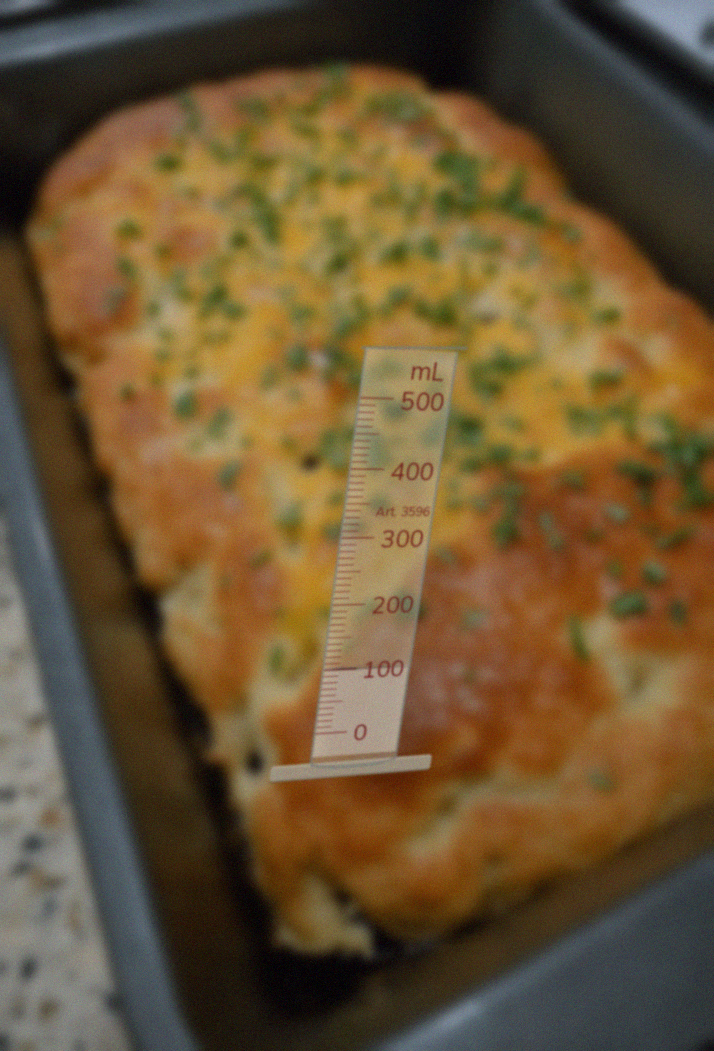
100 mL
